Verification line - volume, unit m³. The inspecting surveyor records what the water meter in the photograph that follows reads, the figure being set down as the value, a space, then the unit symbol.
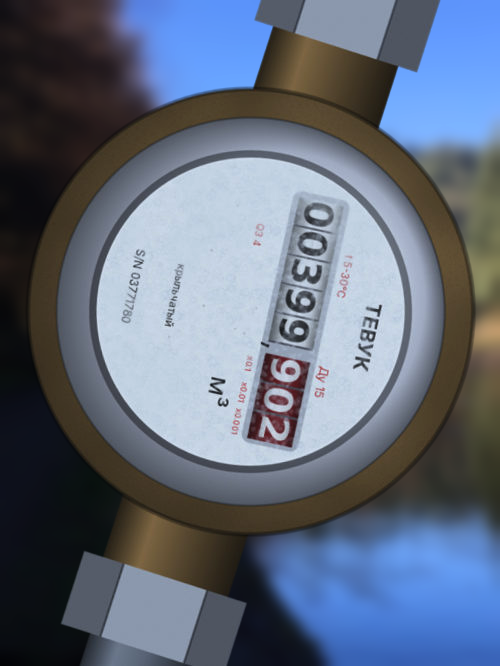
399.902 m³
